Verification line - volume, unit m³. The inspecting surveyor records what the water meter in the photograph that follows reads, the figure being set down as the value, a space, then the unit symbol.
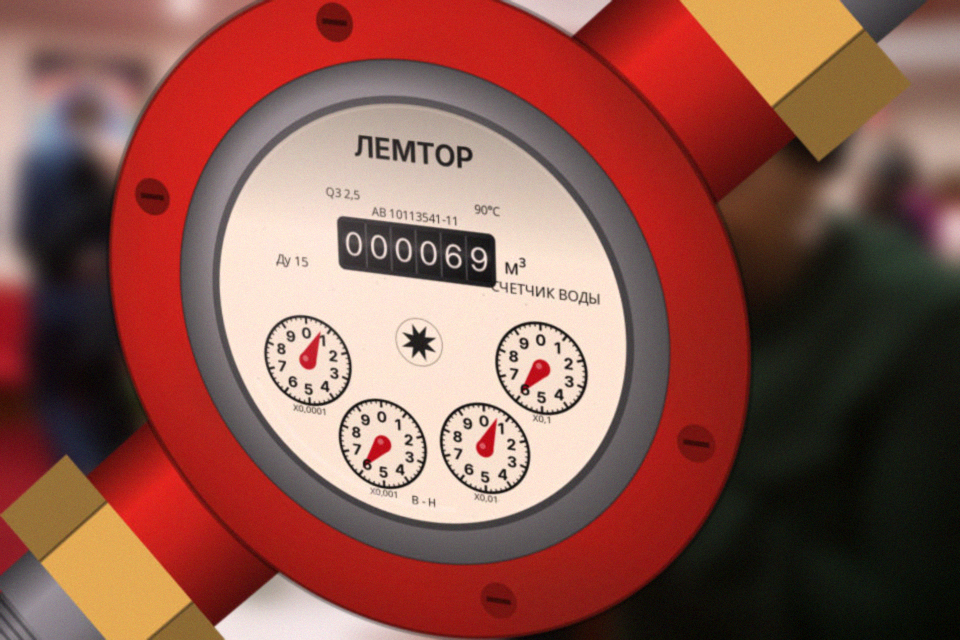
69.6060 m³
